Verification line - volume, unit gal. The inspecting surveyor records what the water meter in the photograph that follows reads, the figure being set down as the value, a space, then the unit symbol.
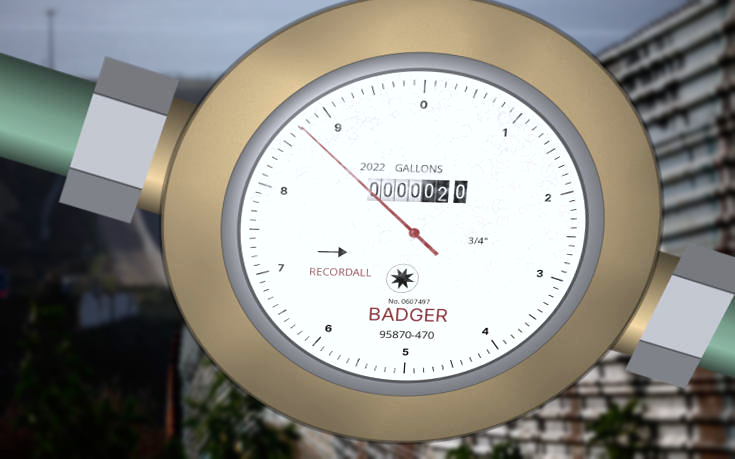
18.7 gal
